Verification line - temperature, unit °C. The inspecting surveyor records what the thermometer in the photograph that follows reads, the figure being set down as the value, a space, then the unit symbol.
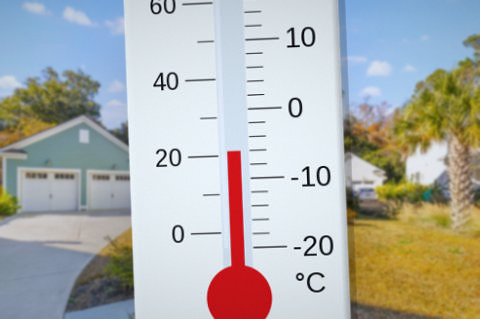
-6 °C
